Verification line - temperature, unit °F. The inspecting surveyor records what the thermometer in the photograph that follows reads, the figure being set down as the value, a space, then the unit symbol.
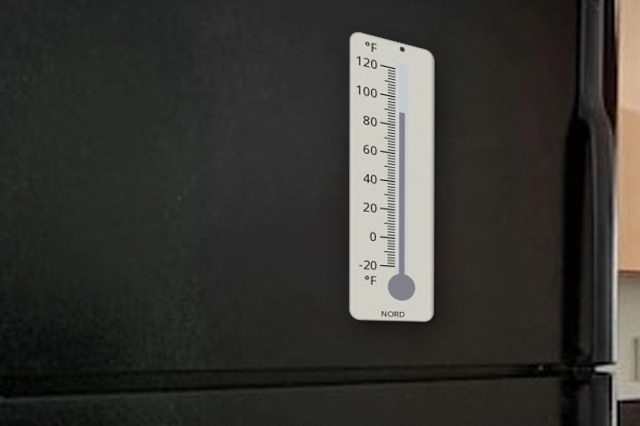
90 °F
